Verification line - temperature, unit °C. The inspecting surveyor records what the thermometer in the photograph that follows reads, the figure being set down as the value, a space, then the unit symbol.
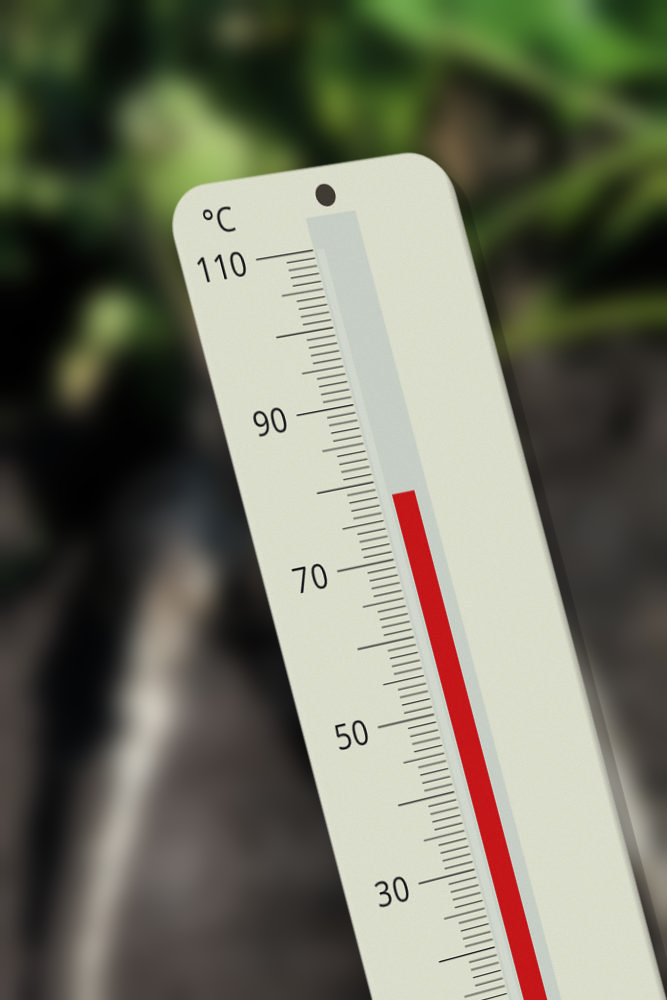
78 °C
